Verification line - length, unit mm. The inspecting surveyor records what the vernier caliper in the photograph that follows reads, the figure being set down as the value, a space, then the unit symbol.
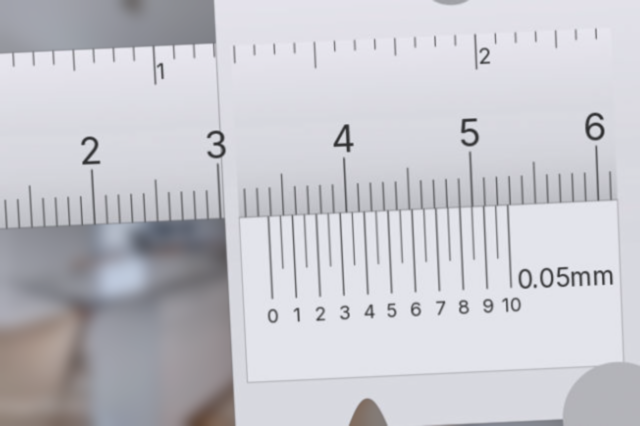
33.8 mm
